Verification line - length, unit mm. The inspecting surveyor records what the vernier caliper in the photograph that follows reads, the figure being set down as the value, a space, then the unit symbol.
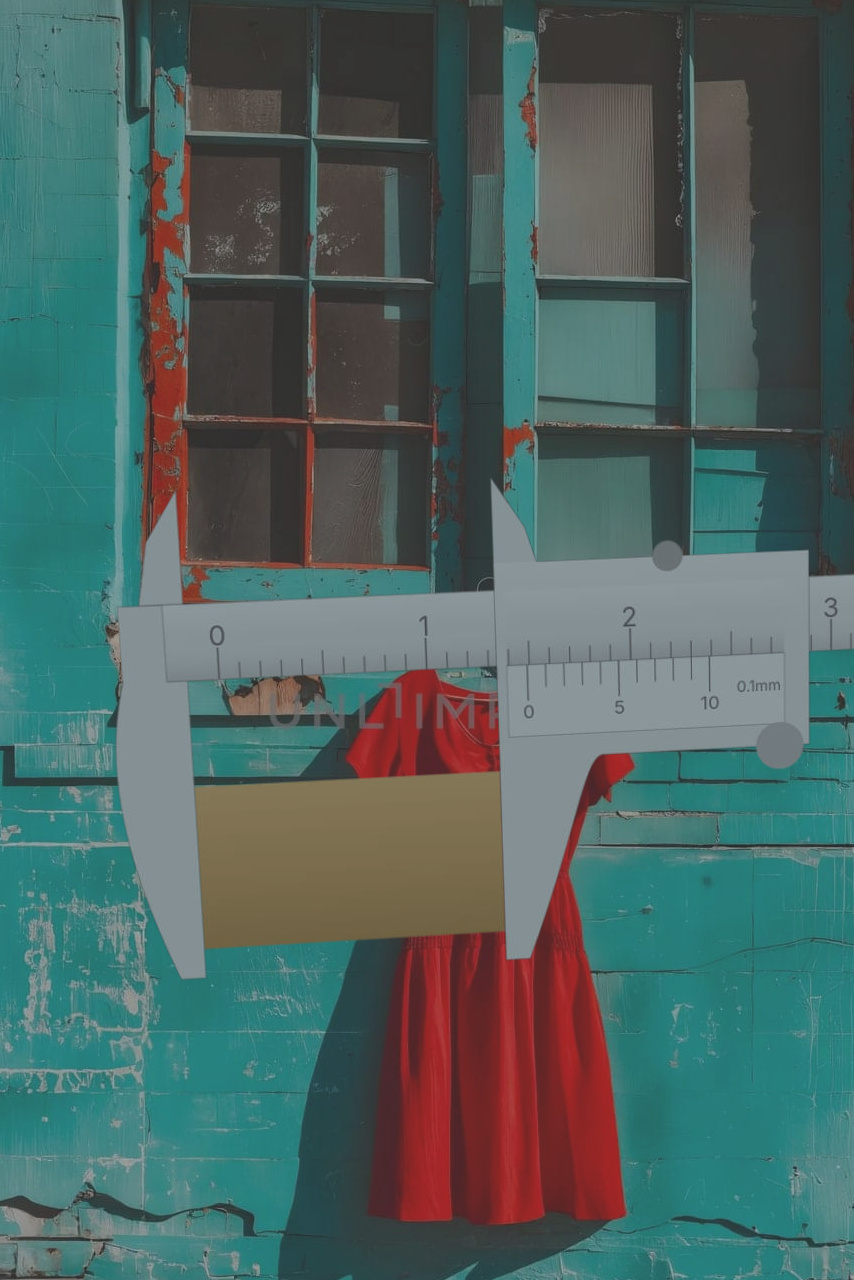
14.9 mm
